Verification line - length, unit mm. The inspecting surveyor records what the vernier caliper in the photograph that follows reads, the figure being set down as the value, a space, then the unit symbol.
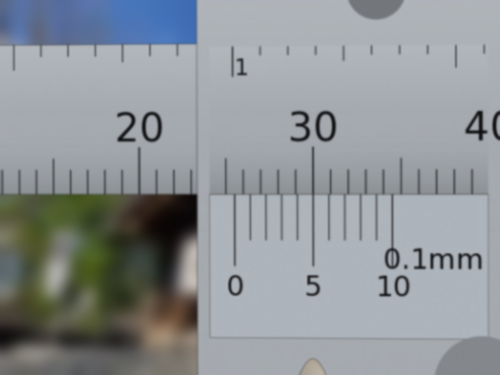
25.5 mm
